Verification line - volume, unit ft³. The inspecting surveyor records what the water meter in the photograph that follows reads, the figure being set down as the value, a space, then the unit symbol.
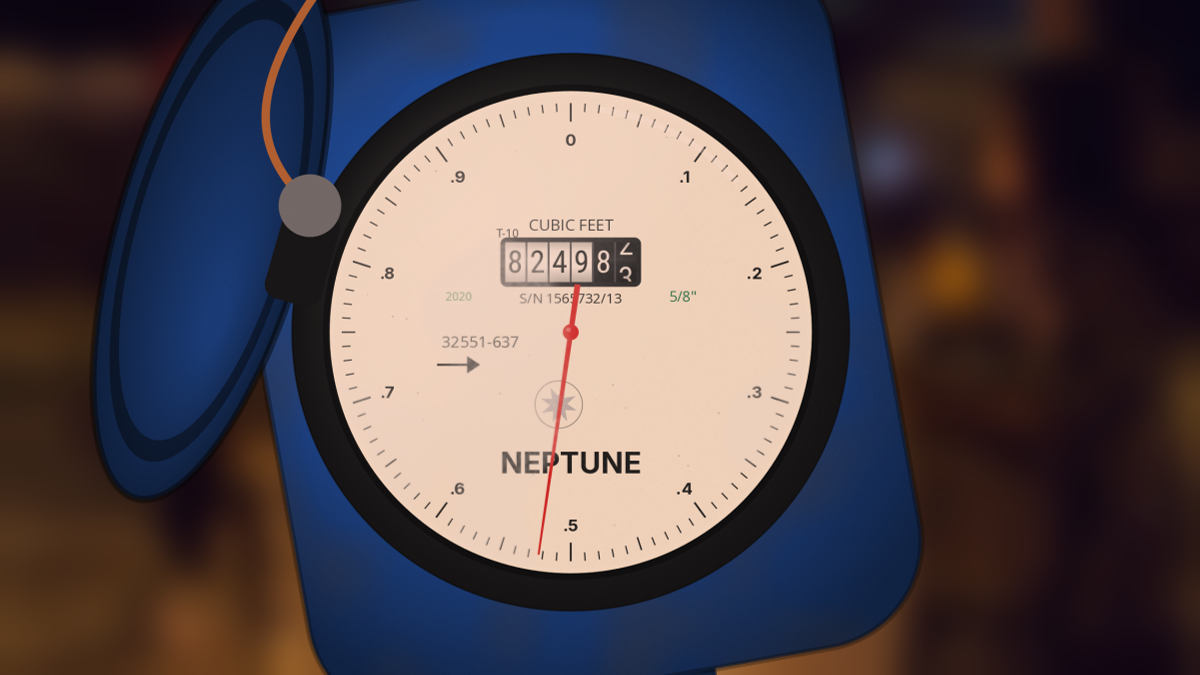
824982.52 ft³
